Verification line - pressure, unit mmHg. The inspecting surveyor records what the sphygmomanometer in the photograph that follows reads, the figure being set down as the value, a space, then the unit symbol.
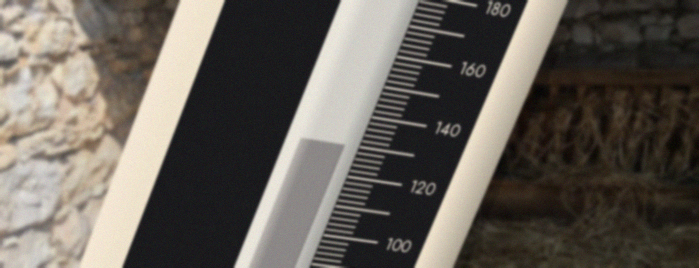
130 mmHg
